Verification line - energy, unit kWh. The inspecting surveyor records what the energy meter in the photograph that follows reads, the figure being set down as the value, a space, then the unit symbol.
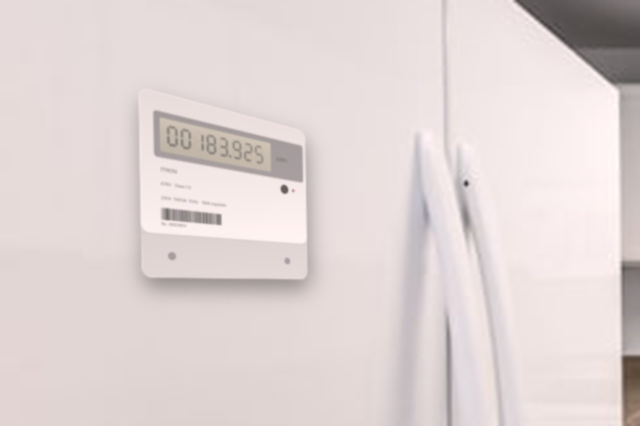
183.925 kWh
